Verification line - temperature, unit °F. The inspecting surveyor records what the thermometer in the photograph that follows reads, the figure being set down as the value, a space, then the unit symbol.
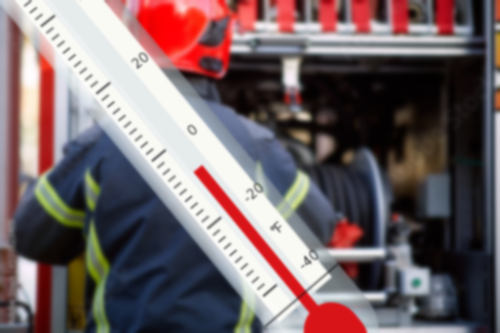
-8 °F
